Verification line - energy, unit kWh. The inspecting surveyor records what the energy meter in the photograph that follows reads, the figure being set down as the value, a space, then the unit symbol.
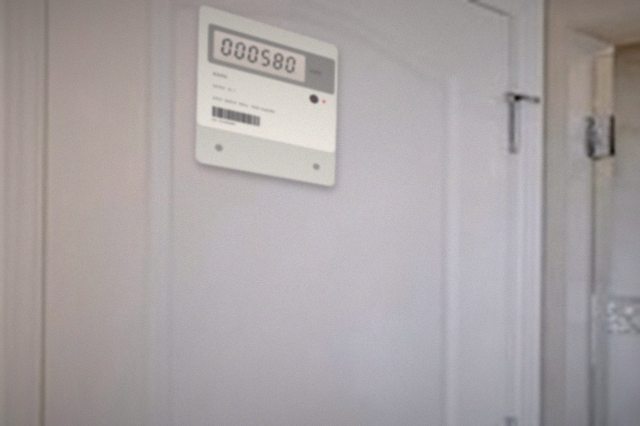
580 kWh
